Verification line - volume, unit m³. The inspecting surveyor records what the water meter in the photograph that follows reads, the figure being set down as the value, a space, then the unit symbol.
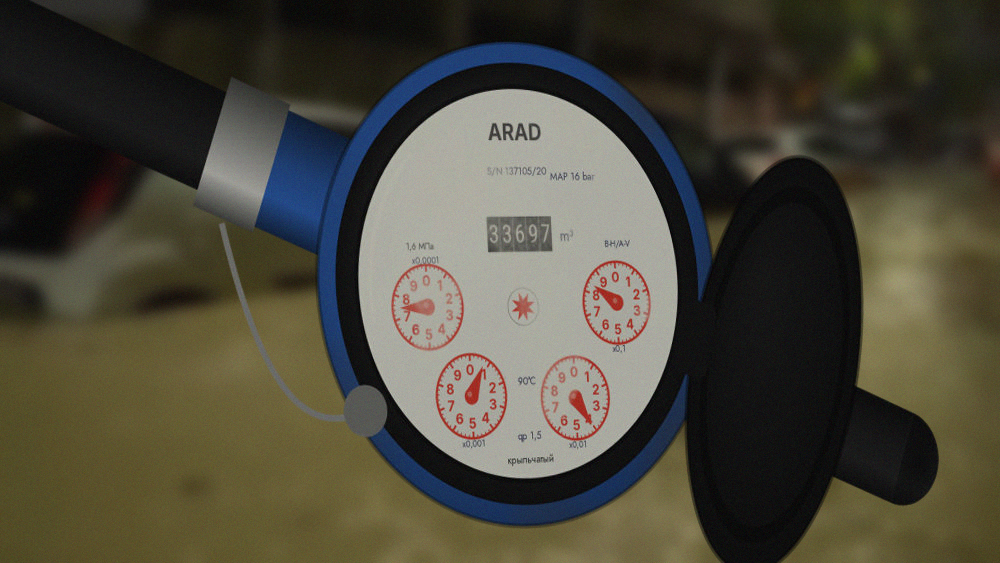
33697.8407 m³
